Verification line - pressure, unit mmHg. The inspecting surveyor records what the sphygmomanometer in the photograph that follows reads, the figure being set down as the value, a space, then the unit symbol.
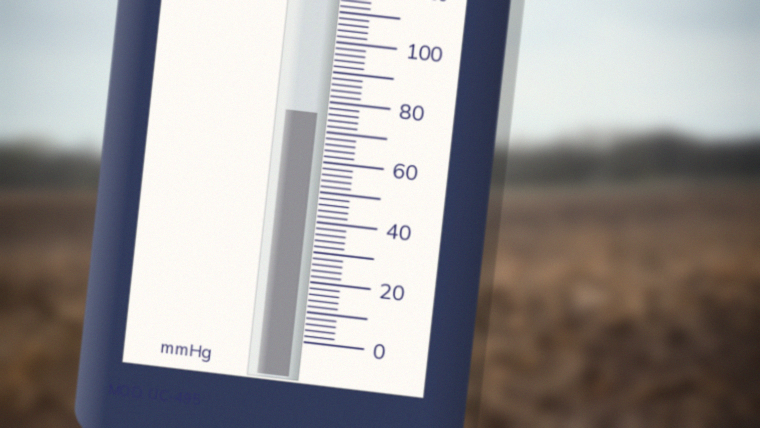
76 mmHg
